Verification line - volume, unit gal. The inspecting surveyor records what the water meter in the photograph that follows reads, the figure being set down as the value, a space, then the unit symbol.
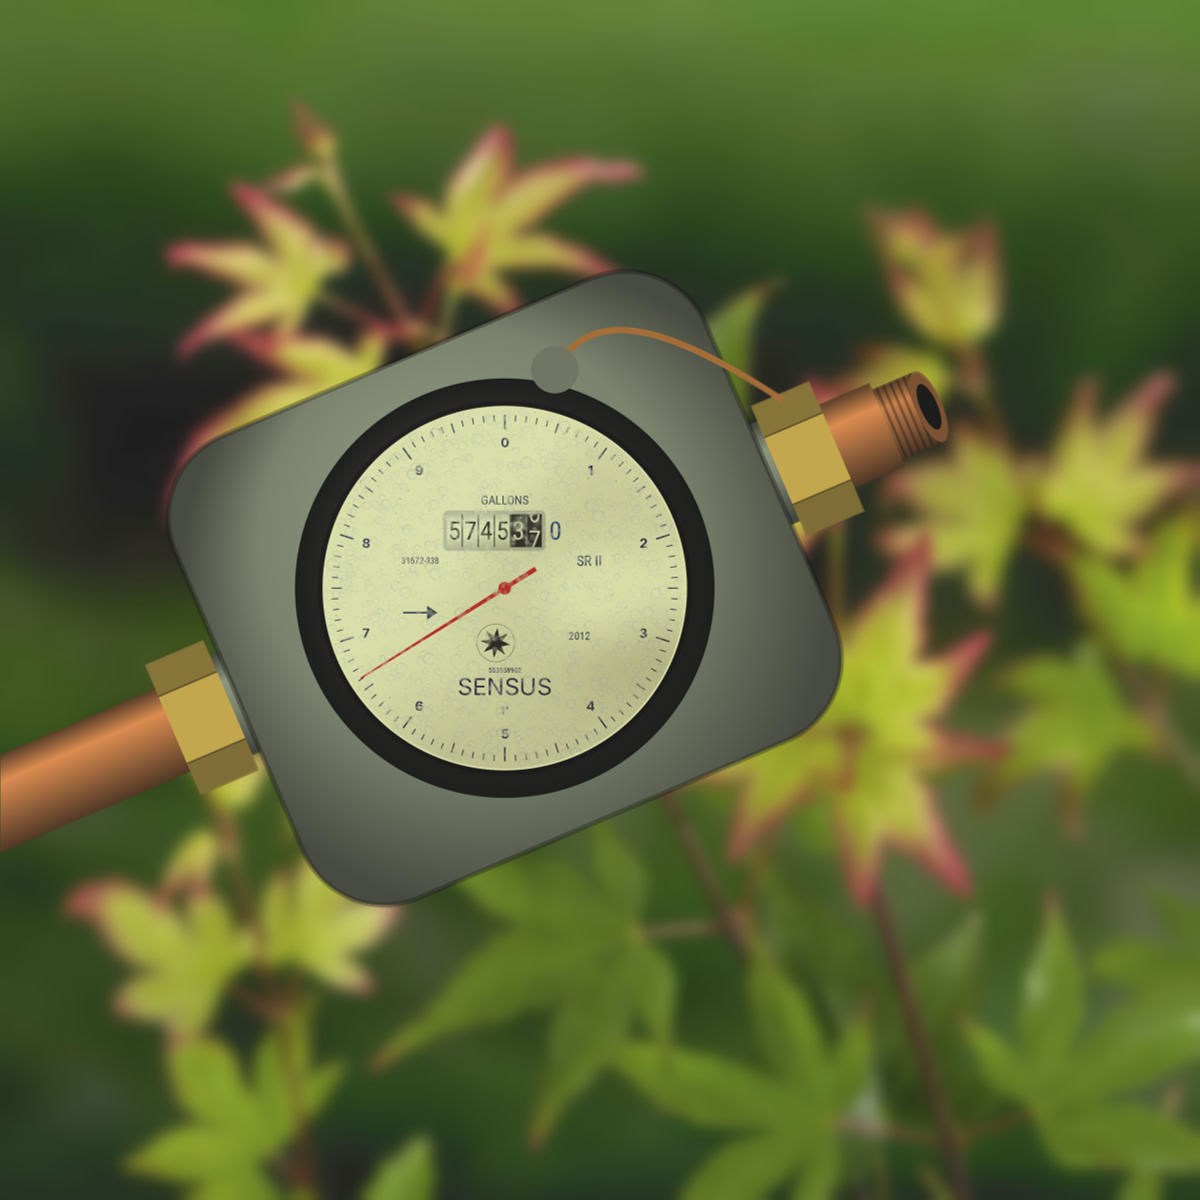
5745366.6 gal
